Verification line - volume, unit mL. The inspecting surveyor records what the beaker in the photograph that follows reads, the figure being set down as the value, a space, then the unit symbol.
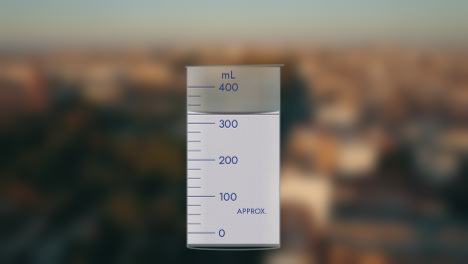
325 mL
